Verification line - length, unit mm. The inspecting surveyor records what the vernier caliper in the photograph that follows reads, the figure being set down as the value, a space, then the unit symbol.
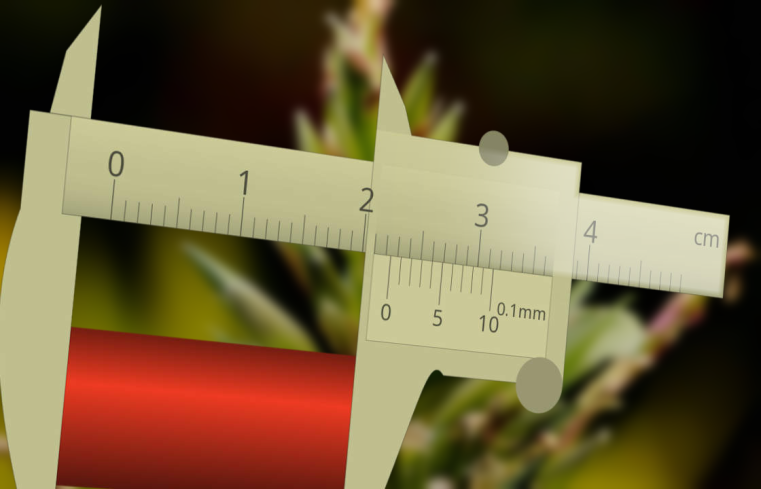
22.4 mm
